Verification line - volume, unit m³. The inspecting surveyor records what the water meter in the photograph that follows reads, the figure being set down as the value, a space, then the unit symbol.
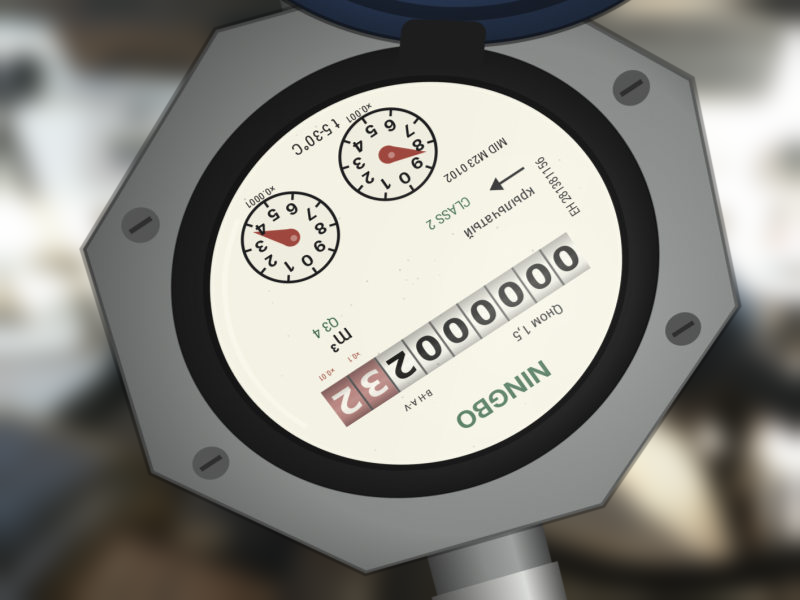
2.3283 m³
